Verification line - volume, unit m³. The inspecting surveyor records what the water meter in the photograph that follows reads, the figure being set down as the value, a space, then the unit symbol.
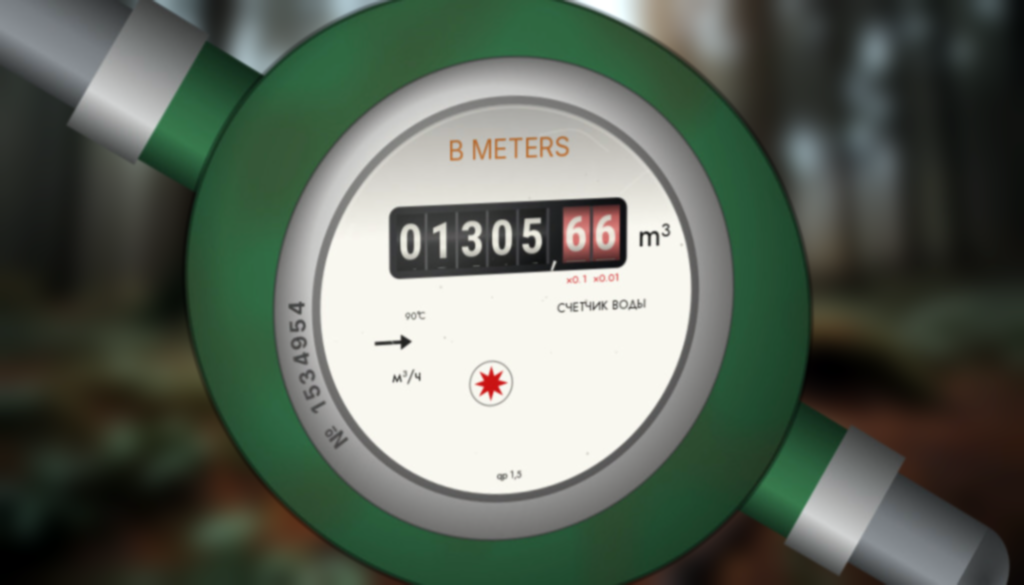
1305.66 m³
